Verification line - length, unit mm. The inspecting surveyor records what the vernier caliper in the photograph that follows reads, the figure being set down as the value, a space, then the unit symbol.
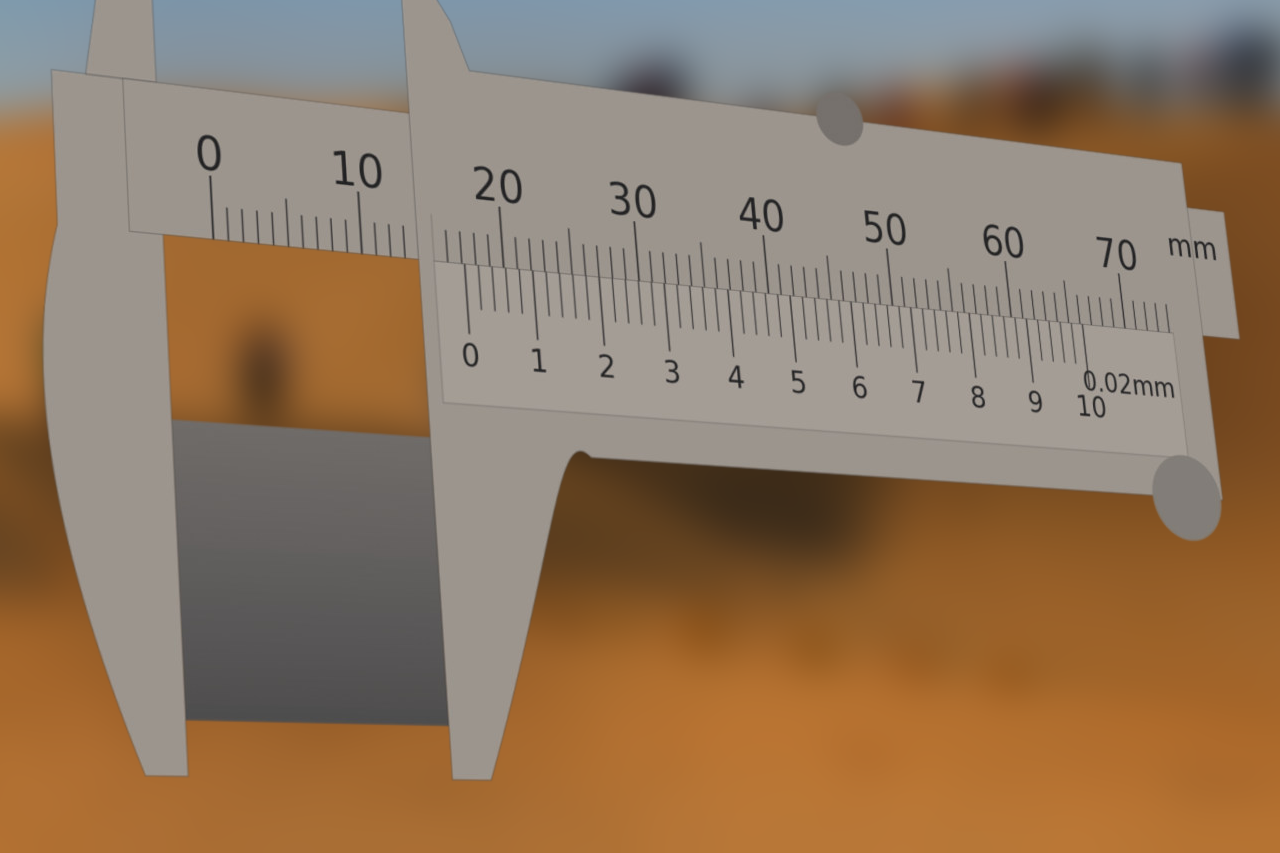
17.2 mm
